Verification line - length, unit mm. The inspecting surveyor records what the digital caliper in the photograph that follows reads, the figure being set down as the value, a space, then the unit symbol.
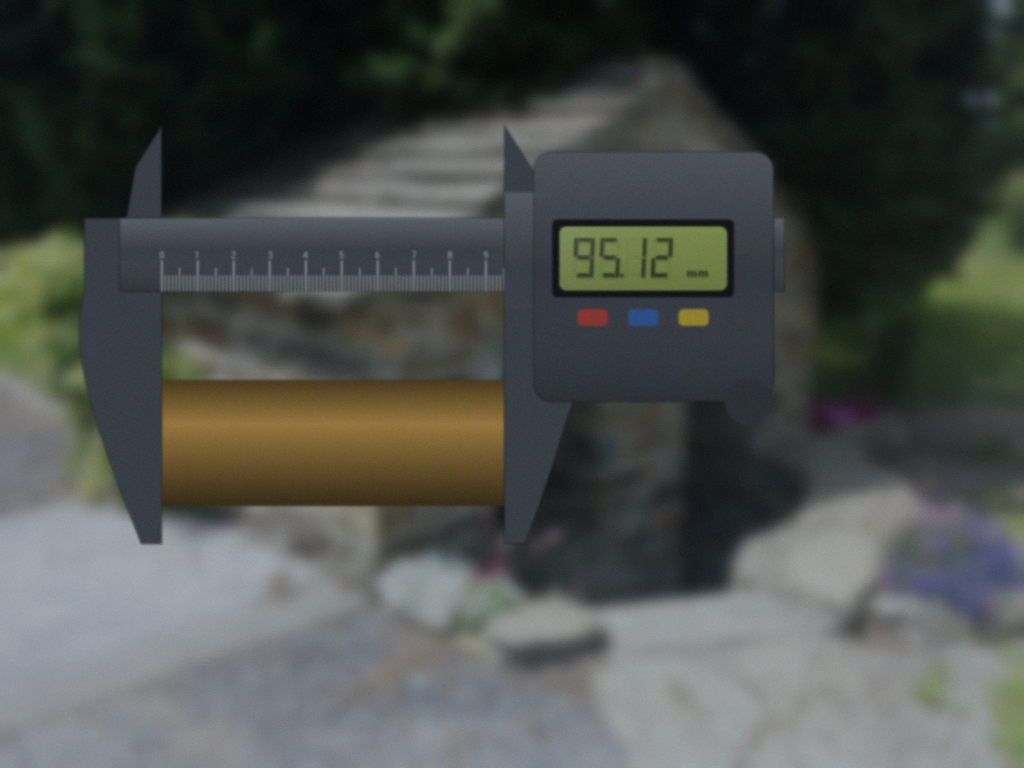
95.12 mm
